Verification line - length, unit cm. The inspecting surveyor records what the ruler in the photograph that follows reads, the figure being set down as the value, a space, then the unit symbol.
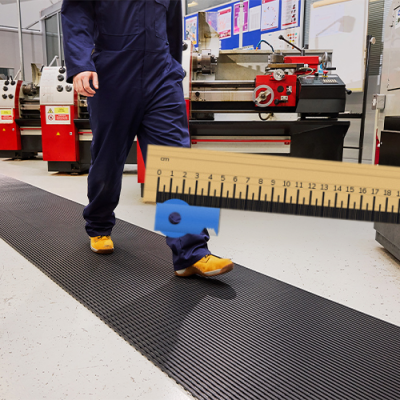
5 cm
